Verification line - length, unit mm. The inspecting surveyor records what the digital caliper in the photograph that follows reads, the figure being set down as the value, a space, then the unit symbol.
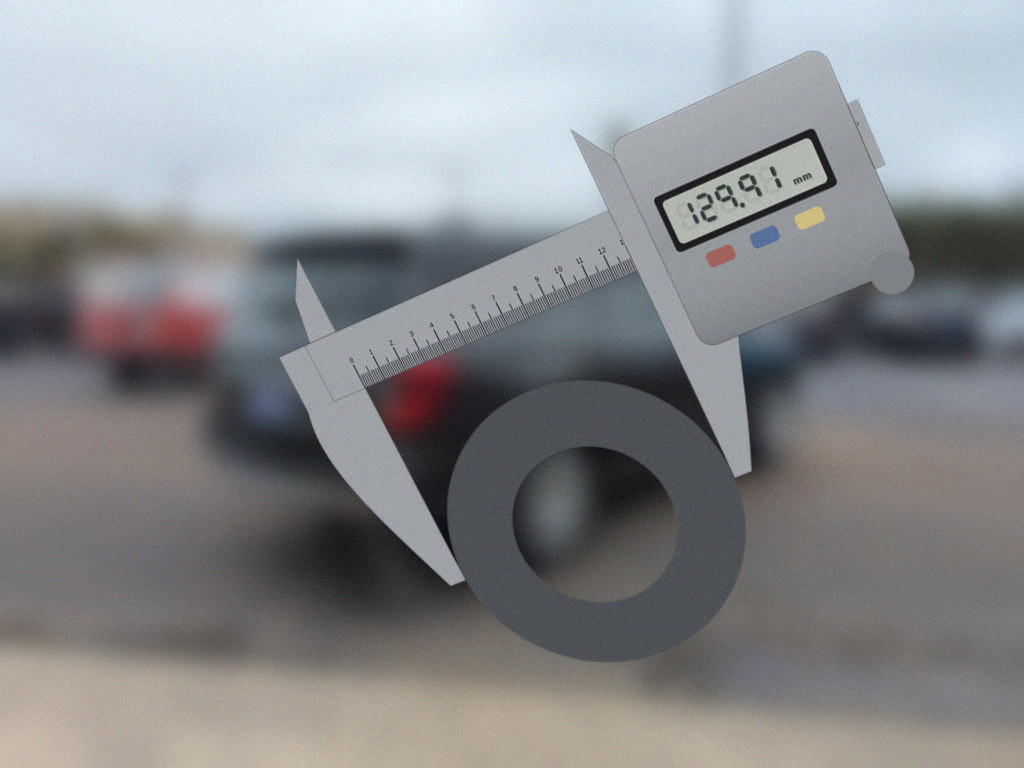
129.91 mm
